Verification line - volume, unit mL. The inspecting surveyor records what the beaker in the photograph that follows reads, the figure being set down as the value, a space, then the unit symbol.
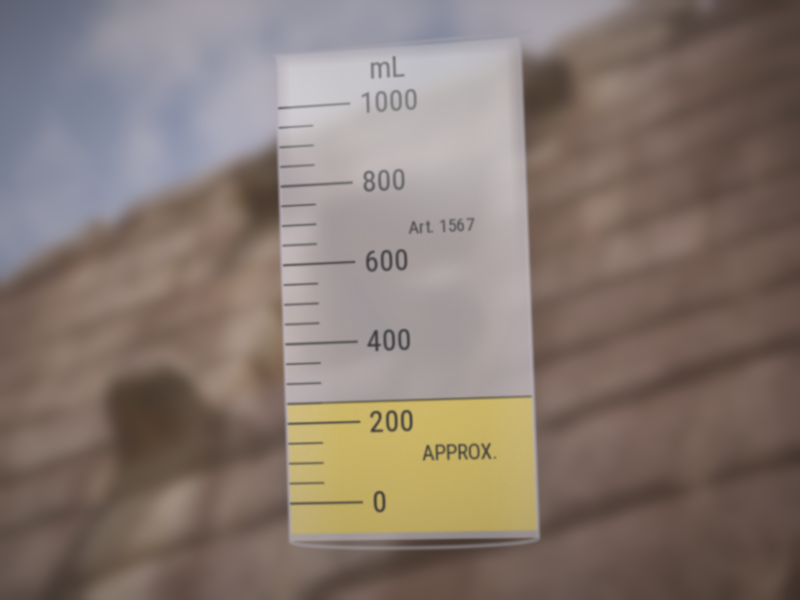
250 mL
